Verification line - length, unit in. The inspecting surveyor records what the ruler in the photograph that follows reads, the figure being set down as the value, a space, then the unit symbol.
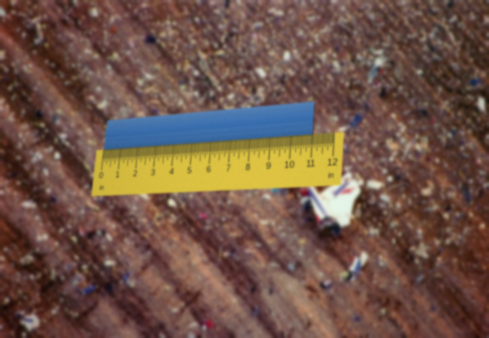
11 in
